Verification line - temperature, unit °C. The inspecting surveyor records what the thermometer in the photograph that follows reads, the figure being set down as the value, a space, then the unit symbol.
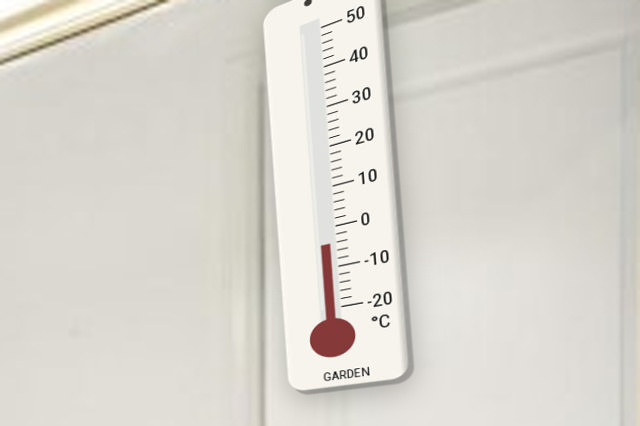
-4 °C
